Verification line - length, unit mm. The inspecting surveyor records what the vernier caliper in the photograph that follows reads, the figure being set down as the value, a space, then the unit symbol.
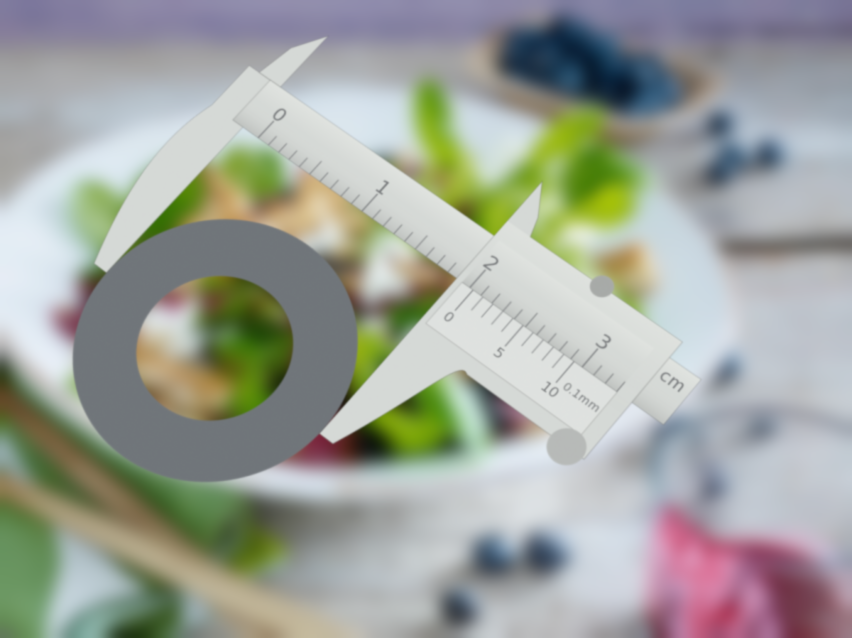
20.3 mm
